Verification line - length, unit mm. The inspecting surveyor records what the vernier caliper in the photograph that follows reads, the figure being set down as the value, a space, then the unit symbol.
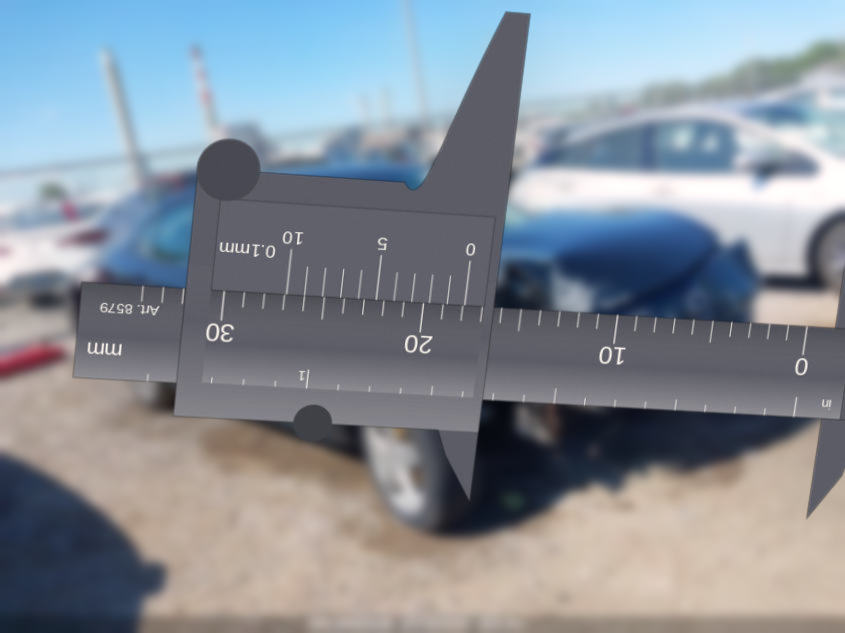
17.9 mm
